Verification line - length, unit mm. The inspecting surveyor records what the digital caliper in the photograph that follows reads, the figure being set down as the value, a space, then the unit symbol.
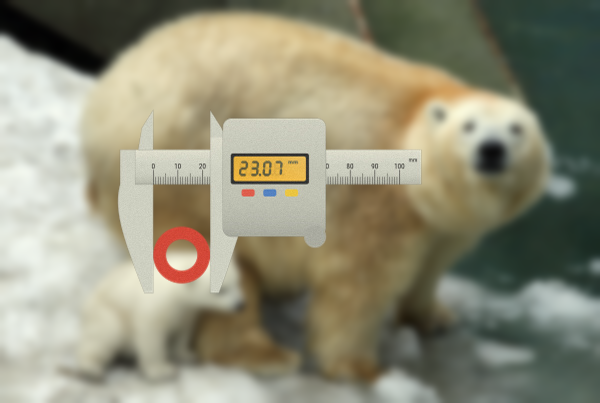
23.07 mm
